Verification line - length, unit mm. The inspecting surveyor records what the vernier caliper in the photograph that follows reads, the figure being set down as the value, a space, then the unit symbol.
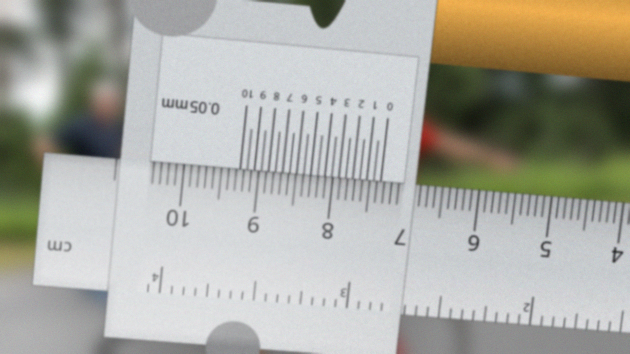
73.5 mm
